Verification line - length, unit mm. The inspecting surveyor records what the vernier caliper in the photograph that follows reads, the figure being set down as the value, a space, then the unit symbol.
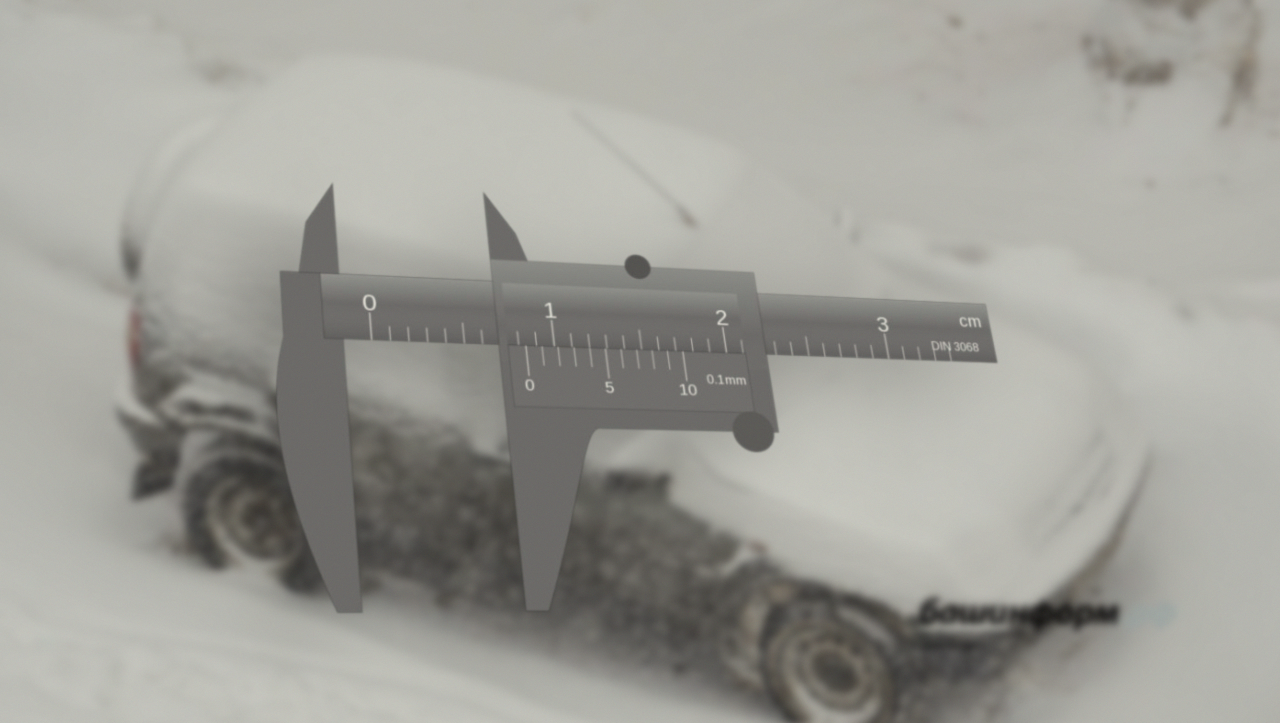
8.4 mm
